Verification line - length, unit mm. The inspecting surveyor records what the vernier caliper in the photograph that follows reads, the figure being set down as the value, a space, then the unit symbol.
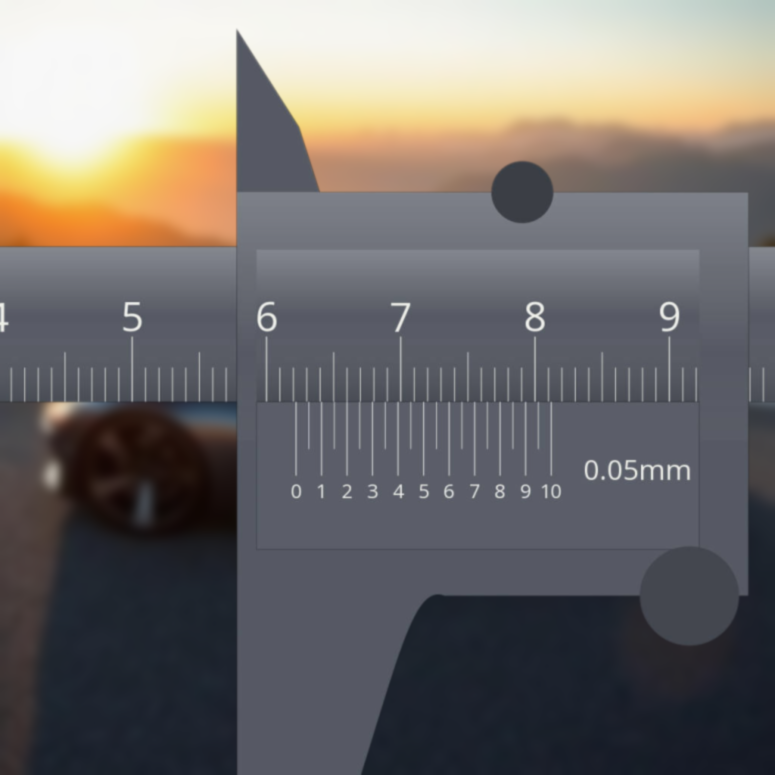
62.2 mm
